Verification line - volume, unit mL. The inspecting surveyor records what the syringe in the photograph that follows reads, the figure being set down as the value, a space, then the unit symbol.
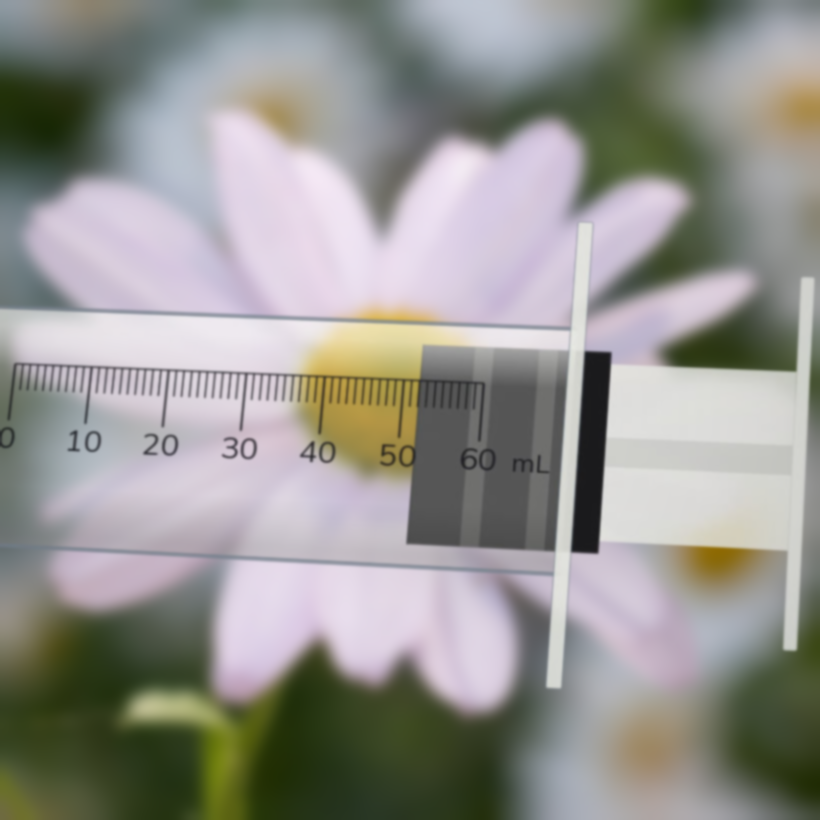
52 mL
